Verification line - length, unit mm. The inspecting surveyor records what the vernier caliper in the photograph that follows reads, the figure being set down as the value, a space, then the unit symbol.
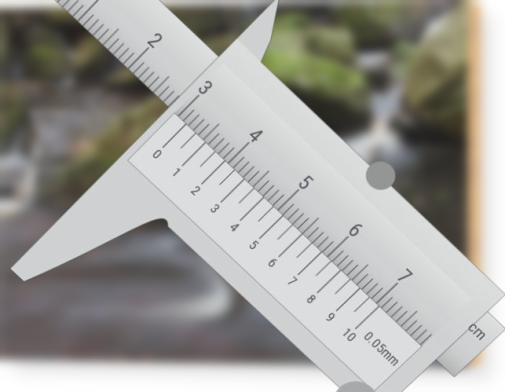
31.6 mm
